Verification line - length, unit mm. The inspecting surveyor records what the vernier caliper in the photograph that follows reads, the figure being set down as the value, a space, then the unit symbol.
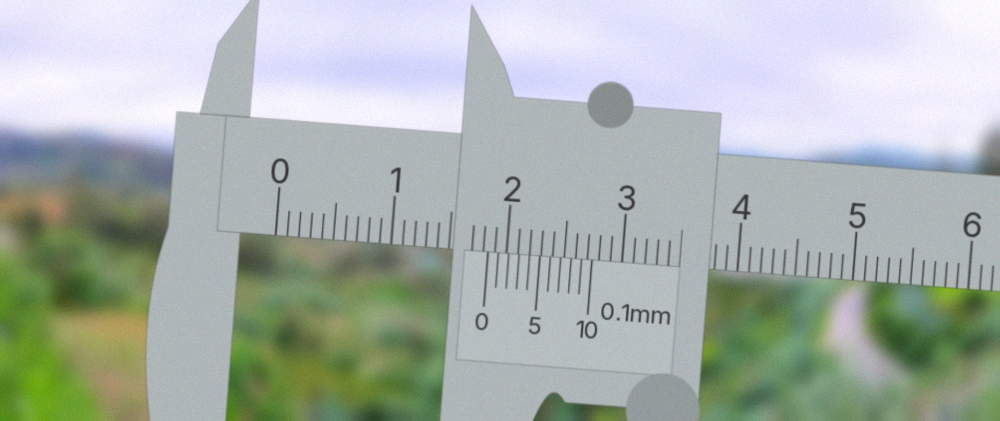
18.4 mm
